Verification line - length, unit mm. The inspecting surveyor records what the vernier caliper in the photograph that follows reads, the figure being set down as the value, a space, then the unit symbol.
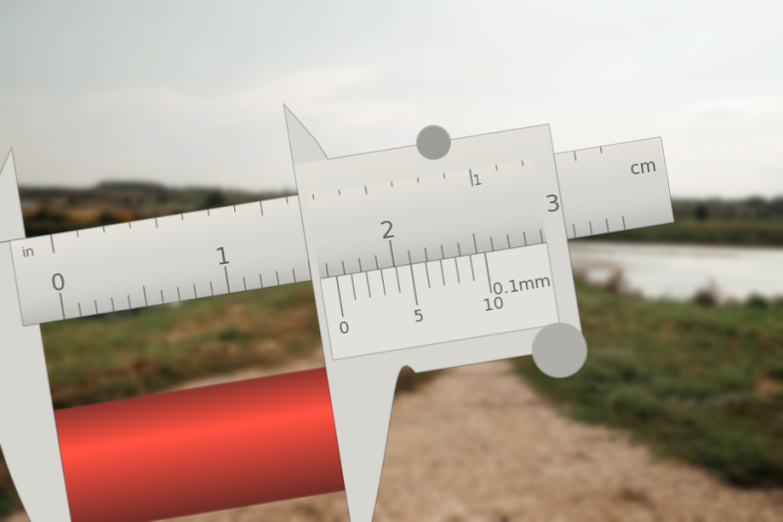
16.5 mm
